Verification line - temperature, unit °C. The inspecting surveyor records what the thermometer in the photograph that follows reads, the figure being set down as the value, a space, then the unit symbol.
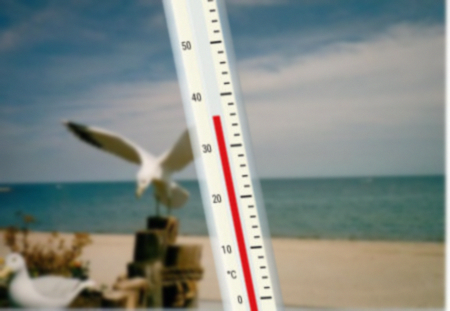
36 °C
